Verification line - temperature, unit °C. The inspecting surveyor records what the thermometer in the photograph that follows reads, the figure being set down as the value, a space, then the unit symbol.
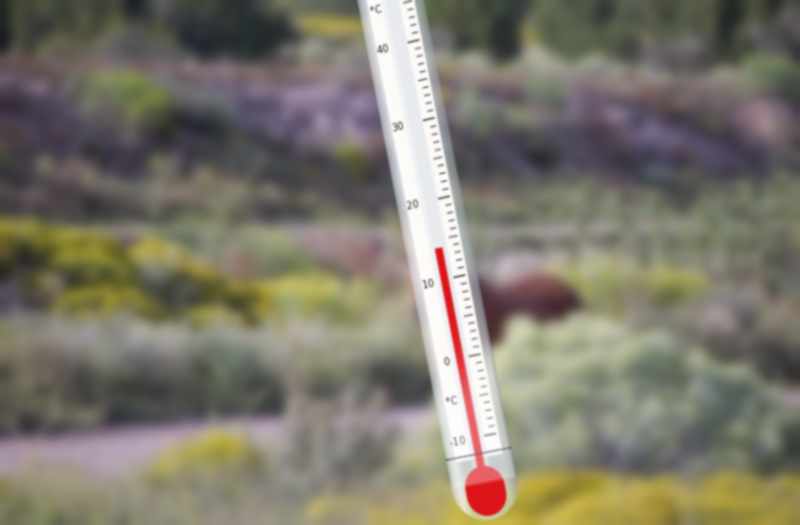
14 °C
